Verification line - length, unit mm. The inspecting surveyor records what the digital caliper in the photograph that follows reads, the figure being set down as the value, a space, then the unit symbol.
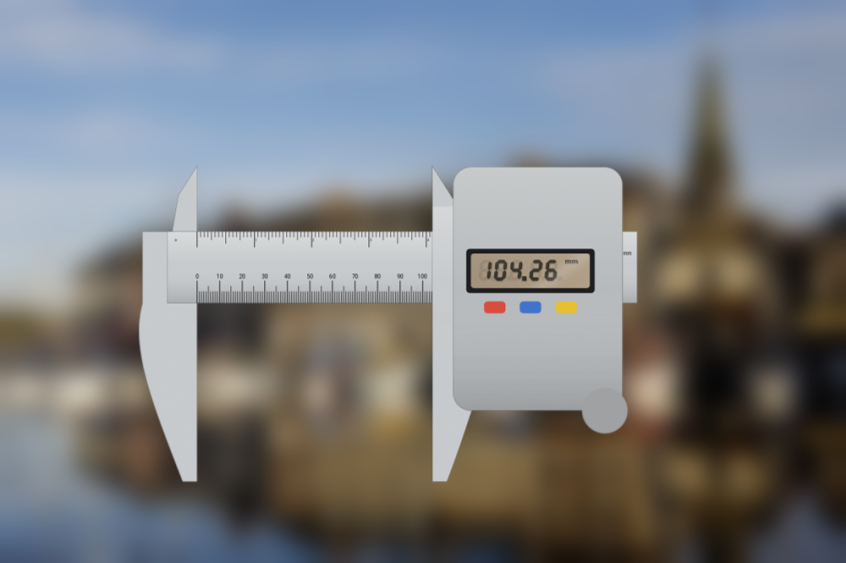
104.26 mm
